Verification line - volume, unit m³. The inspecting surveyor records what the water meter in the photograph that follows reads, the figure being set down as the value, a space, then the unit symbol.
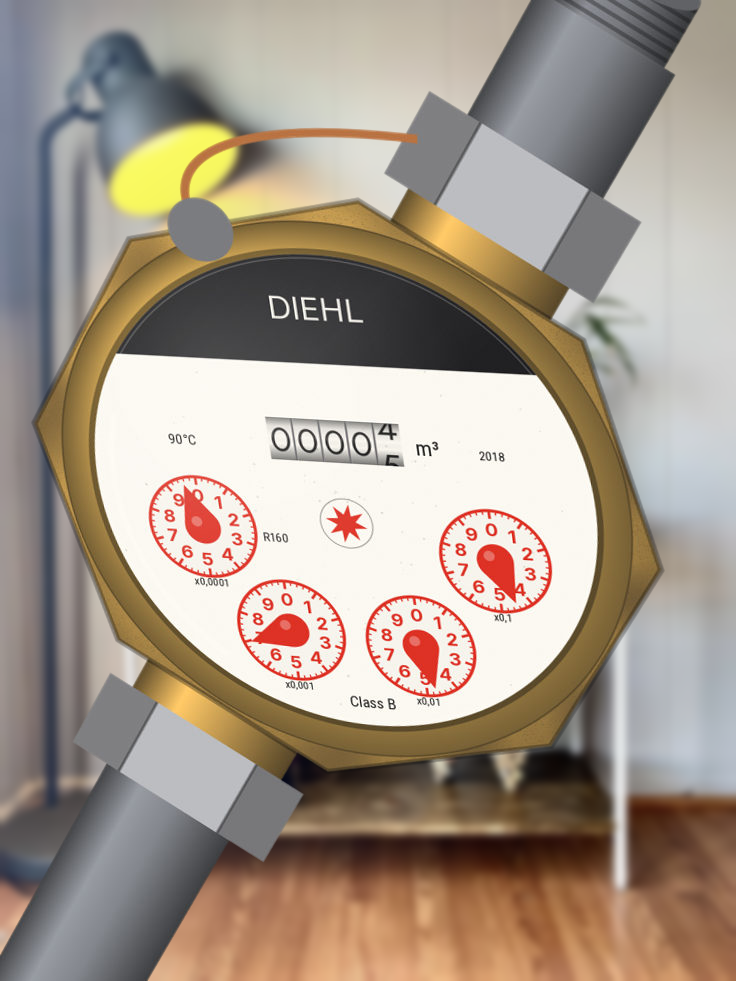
4.4469 m³
